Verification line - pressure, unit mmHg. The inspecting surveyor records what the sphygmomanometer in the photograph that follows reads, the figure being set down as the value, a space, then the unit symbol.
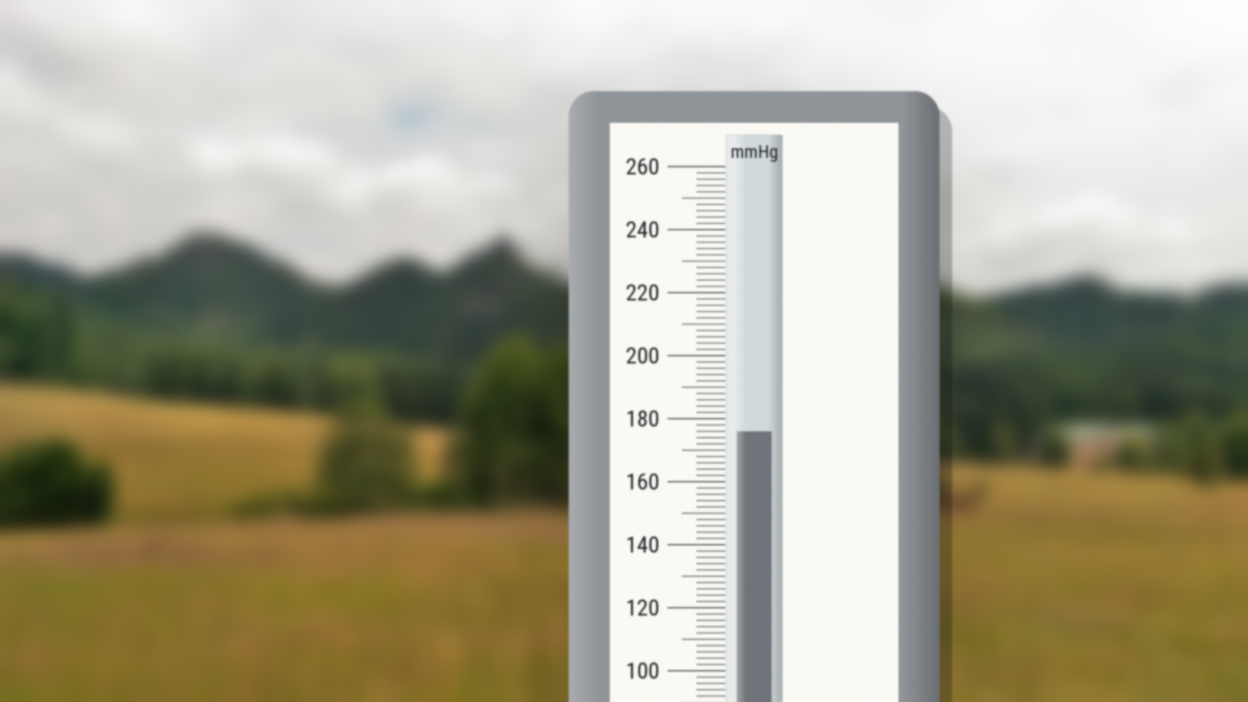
176 mmHg
